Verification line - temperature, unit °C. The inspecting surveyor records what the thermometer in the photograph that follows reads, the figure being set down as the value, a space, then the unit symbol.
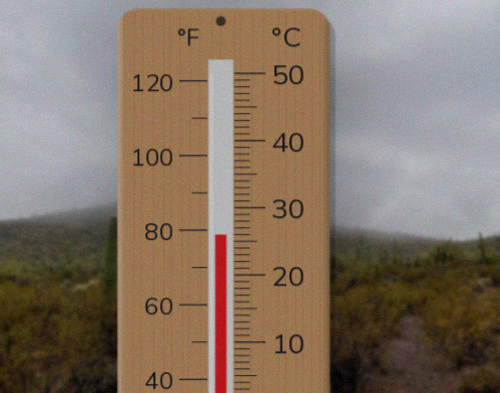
26 °C
